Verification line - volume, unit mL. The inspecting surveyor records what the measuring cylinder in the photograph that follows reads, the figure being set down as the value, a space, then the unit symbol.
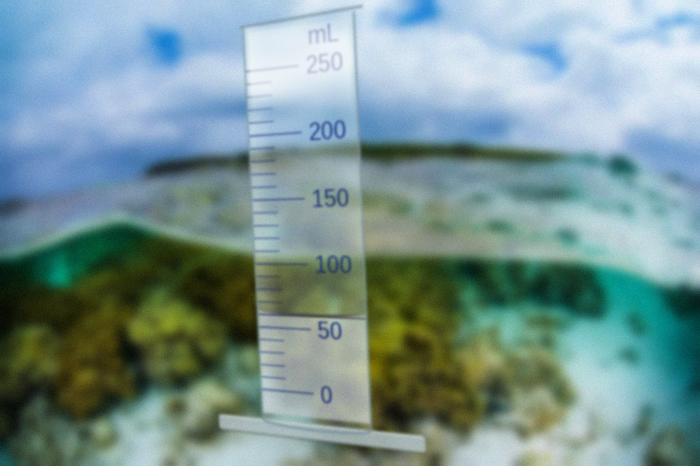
60 mL
